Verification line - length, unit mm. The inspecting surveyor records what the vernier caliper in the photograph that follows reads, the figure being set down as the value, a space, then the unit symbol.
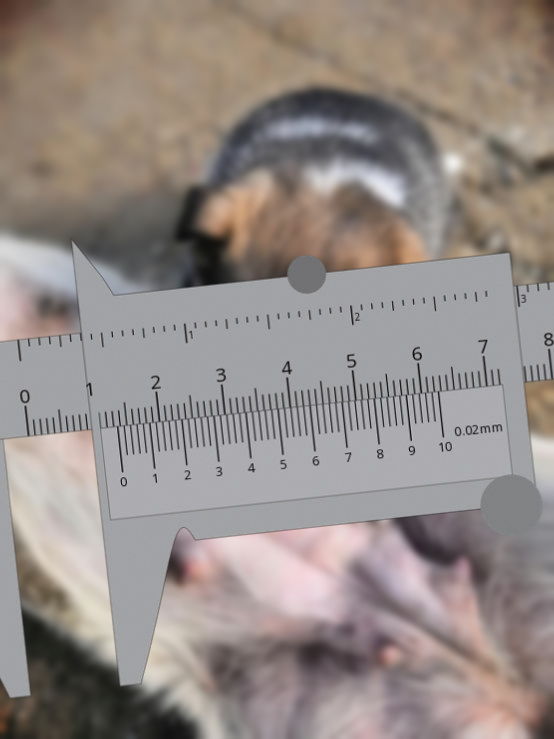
13.6 mm
